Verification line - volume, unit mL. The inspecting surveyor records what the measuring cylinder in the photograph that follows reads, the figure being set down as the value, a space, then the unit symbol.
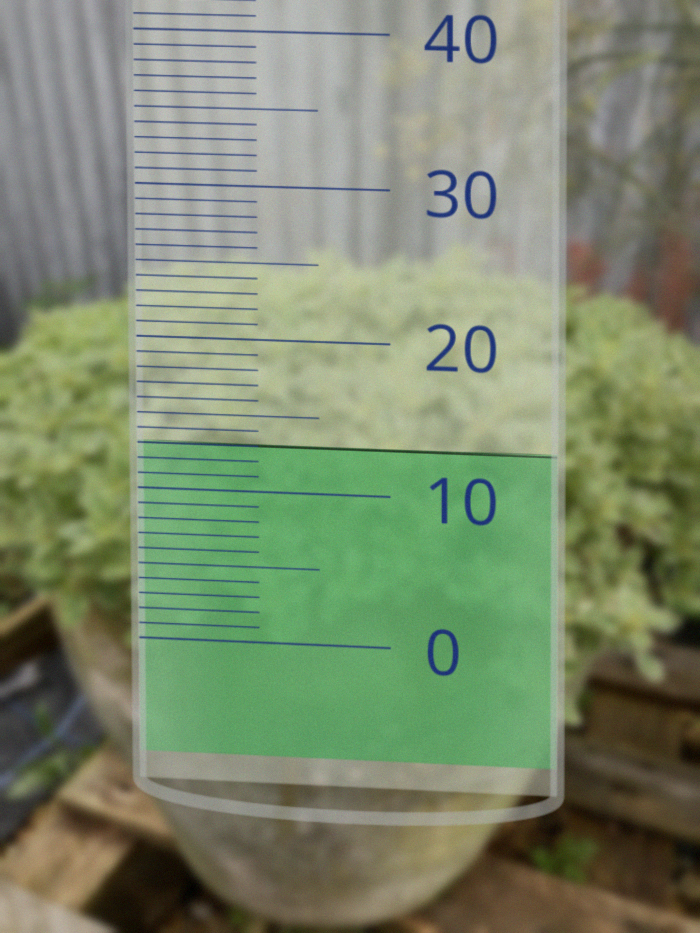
13 mL
